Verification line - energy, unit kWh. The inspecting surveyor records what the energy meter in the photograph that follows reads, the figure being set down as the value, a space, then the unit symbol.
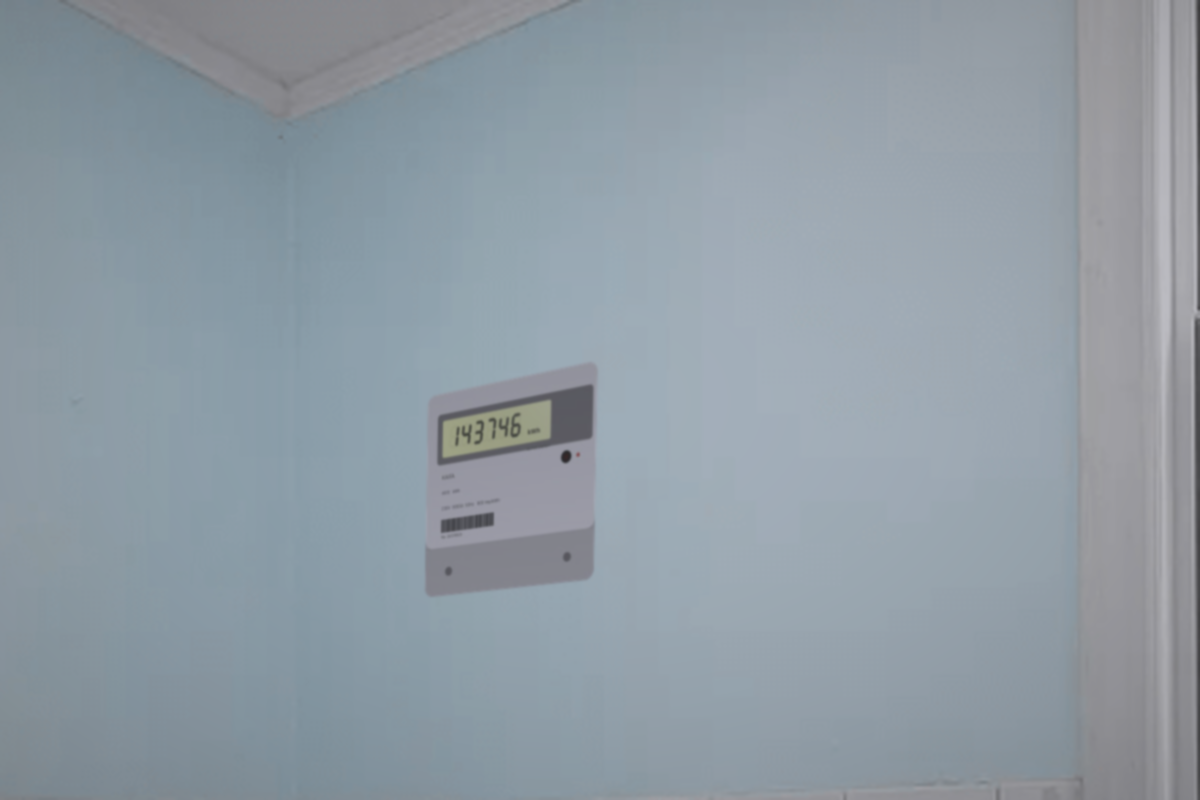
143746 kWh
